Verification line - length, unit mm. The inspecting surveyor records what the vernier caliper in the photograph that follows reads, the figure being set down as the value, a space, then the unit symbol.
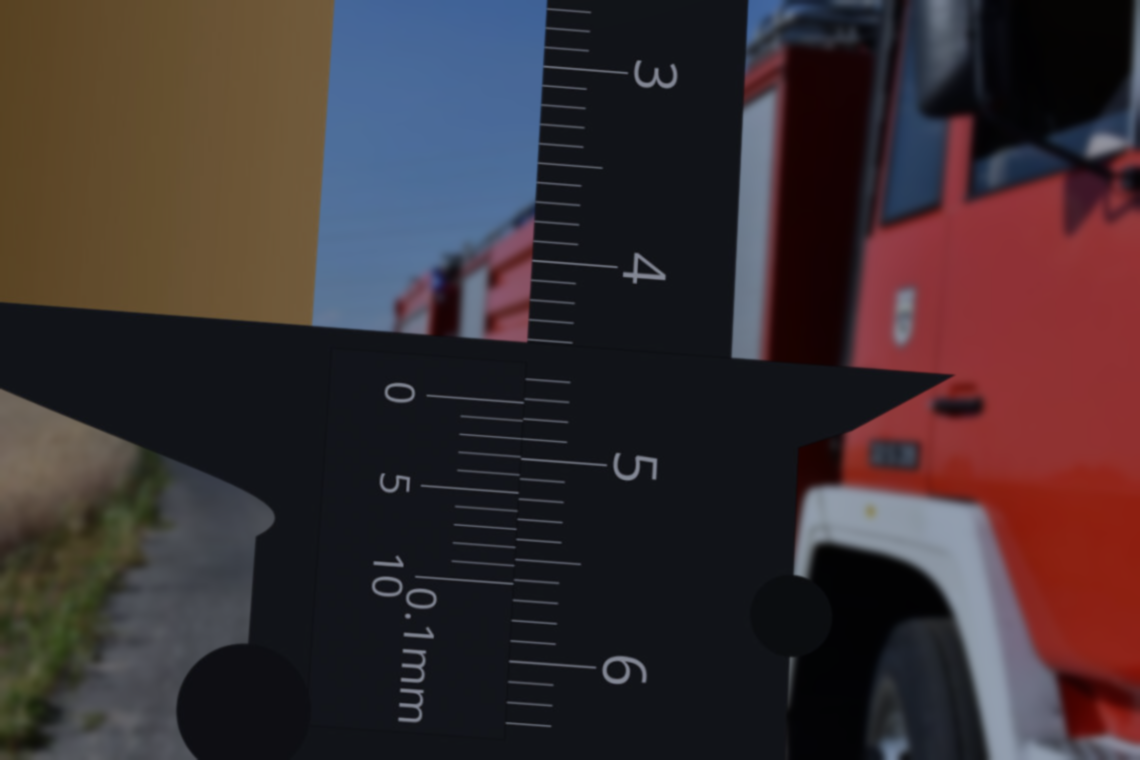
47.2 mm
